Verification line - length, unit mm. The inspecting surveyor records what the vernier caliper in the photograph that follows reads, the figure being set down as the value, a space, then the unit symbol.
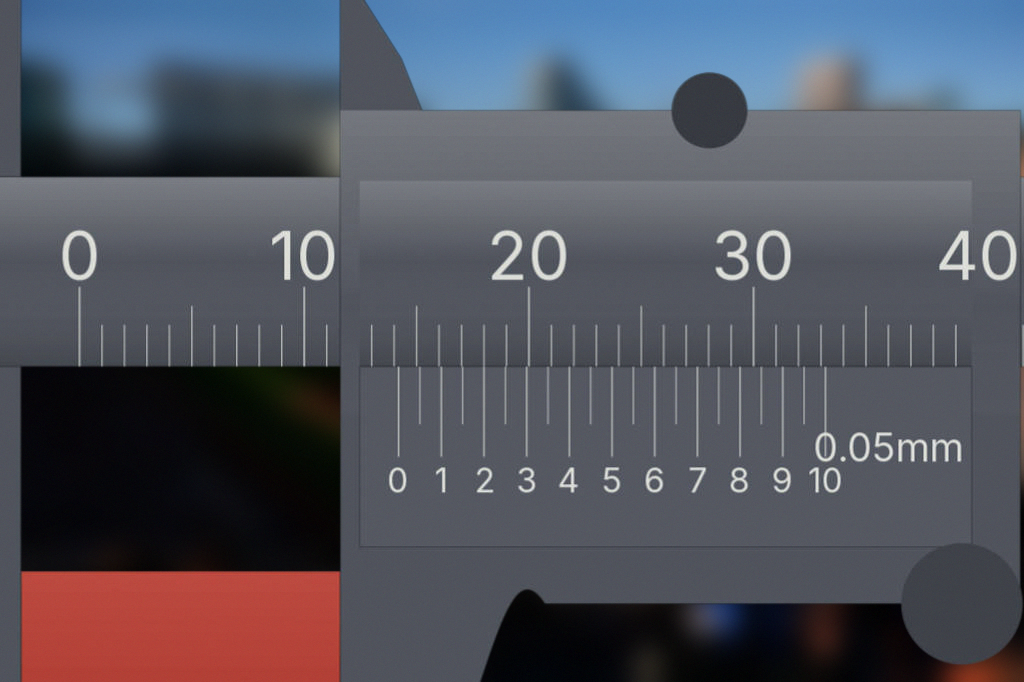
14.2 mm
